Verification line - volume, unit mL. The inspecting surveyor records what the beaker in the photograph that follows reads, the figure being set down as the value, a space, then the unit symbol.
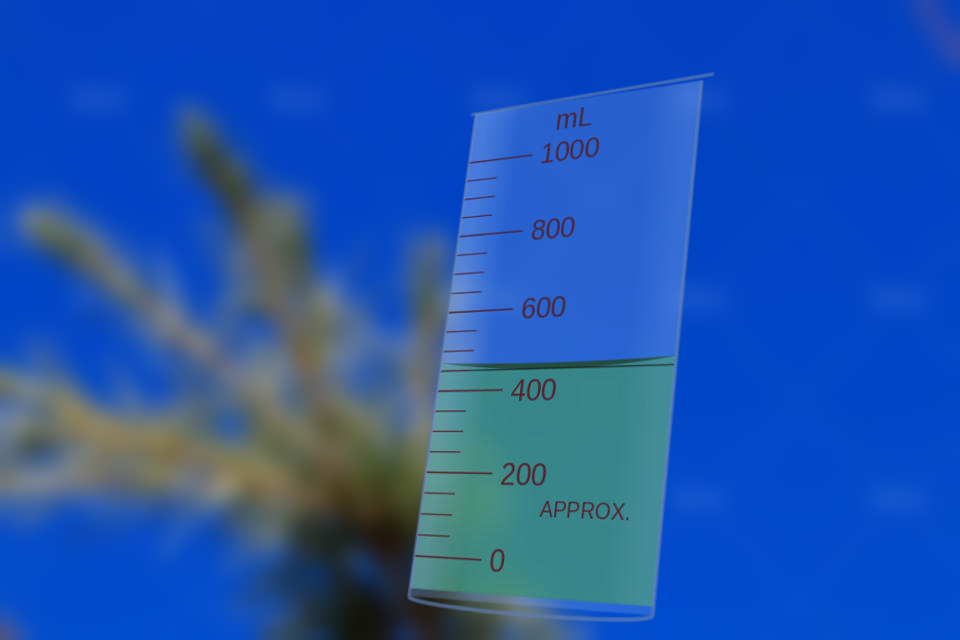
450 mL
